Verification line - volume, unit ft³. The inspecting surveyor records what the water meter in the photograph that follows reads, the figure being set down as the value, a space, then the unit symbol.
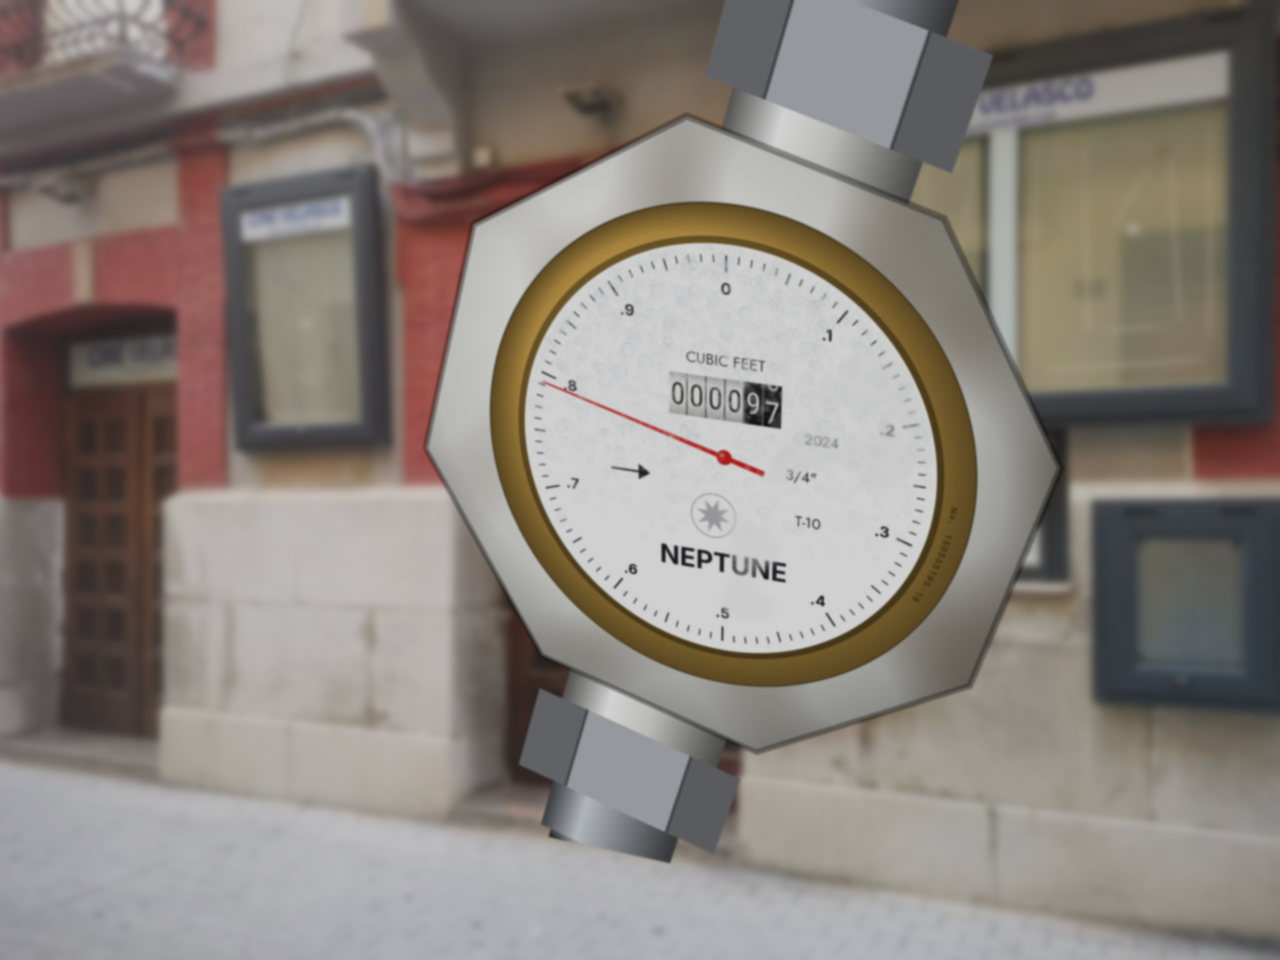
96.79 ft³
